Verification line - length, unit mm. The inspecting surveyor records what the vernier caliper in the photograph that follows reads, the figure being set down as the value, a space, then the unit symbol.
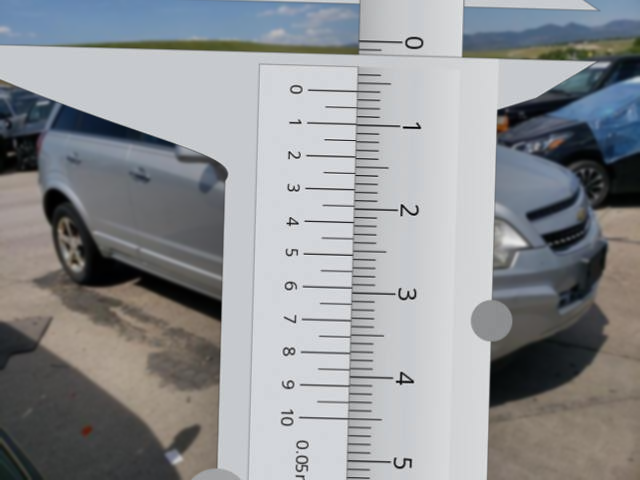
6.0 mm
